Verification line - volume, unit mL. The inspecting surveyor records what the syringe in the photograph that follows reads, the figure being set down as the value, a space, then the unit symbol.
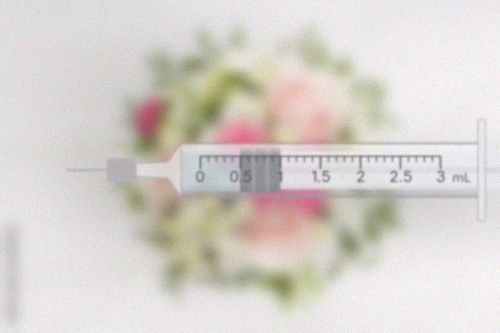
0.5 mL
